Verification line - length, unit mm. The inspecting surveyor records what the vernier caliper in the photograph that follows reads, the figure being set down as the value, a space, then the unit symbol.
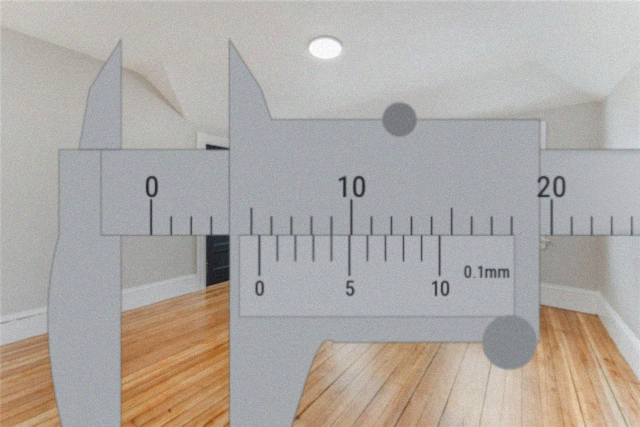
5.4 mm
